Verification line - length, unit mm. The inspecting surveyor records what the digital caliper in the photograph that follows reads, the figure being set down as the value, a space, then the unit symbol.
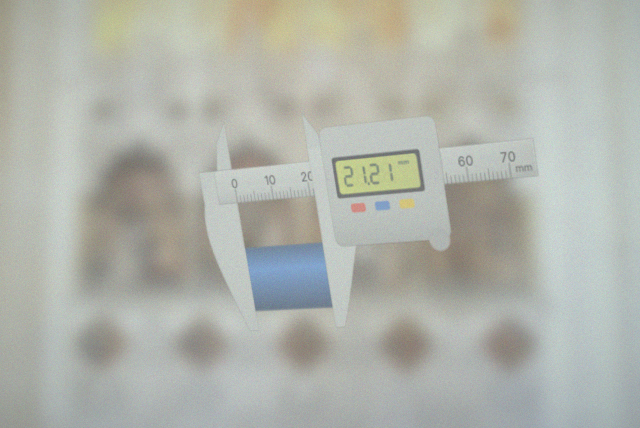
21.21 mm
